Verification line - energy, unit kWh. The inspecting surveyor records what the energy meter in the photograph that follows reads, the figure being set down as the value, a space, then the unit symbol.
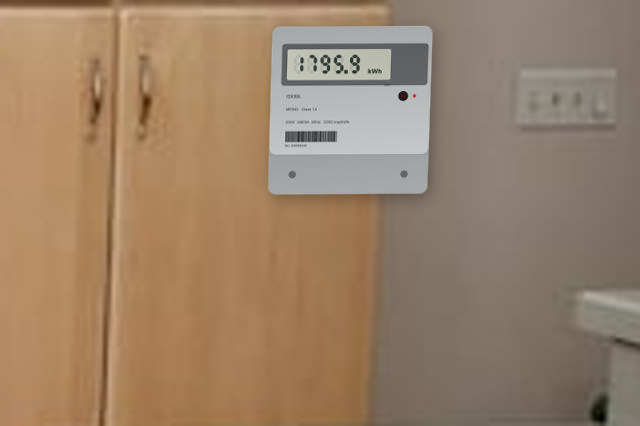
1795.9 kWh
